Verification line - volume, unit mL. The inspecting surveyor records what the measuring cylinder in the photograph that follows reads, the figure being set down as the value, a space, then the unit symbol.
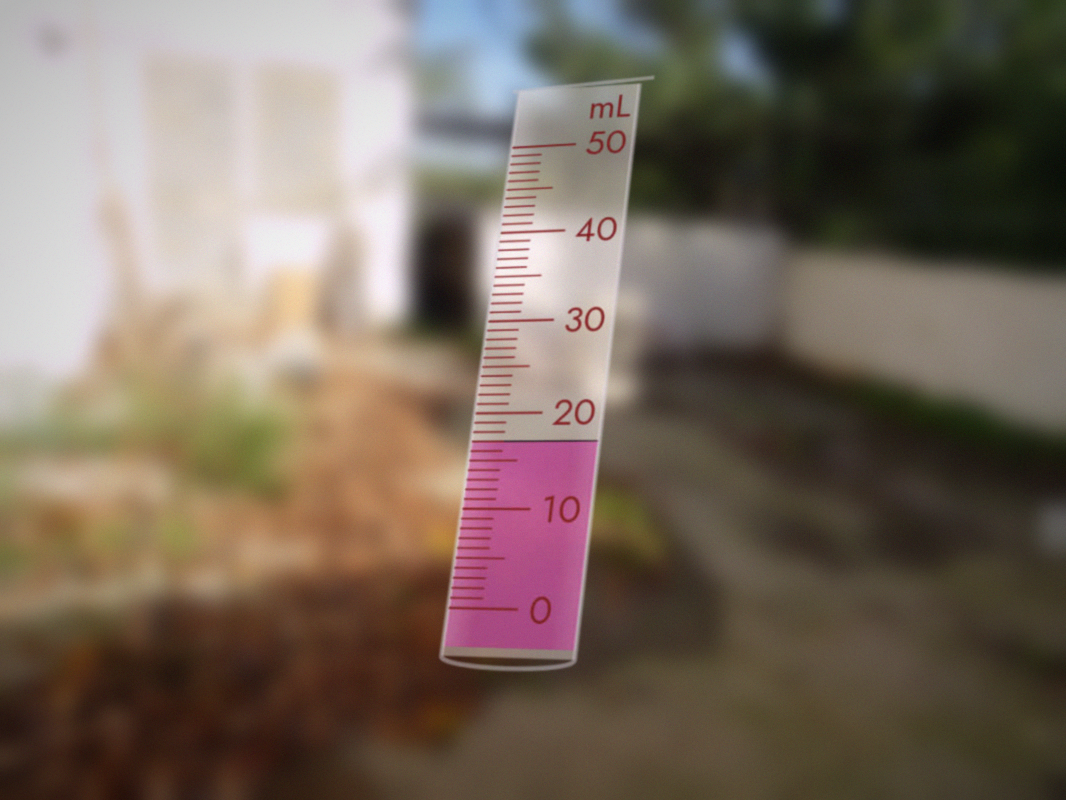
17 mL
